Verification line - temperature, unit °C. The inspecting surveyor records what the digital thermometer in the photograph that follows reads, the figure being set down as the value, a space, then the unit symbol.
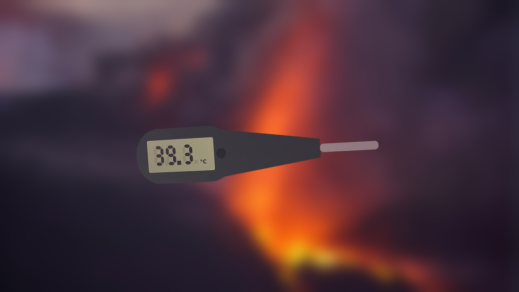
39.3 °C
